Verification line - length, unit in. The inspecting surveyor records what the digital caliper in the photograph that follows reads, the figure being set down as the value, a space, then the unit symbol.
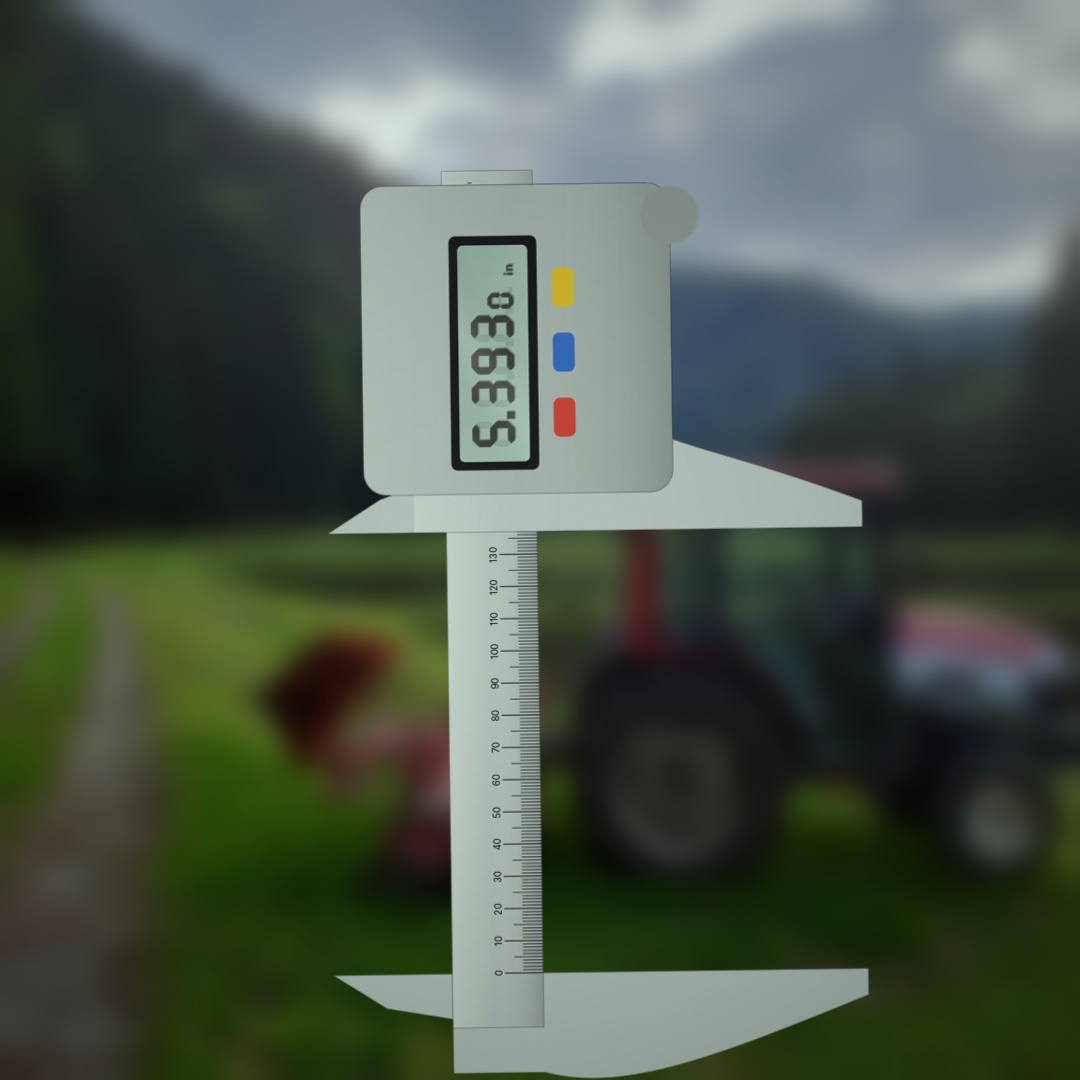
5.3930 in
